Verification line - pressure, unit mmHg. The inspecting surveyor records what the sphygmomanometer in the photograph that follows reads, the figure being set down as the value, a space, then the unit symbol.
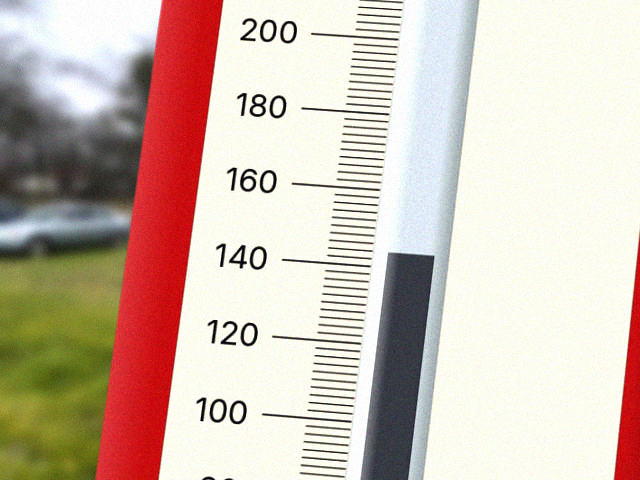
144 mmHg
